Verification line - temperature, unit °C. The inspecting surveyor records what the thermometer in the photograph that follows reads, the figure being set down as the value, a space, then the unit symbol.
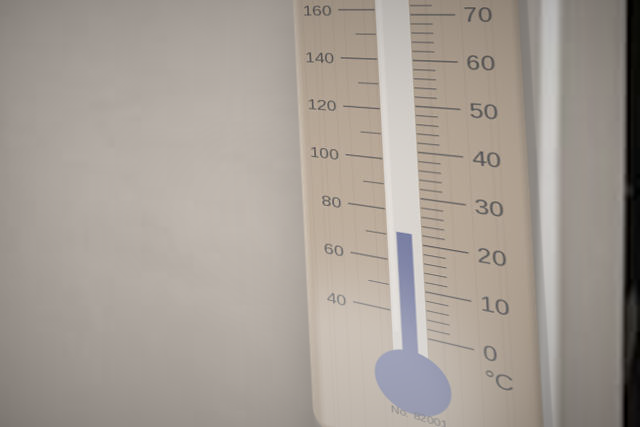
22 °C
